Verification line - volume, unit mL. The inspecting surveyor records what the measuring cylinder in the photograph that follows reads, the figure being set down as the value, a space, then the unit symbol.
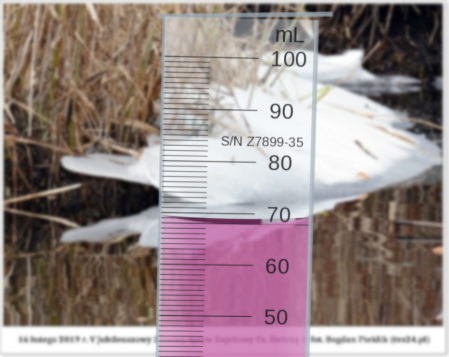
68 mL
